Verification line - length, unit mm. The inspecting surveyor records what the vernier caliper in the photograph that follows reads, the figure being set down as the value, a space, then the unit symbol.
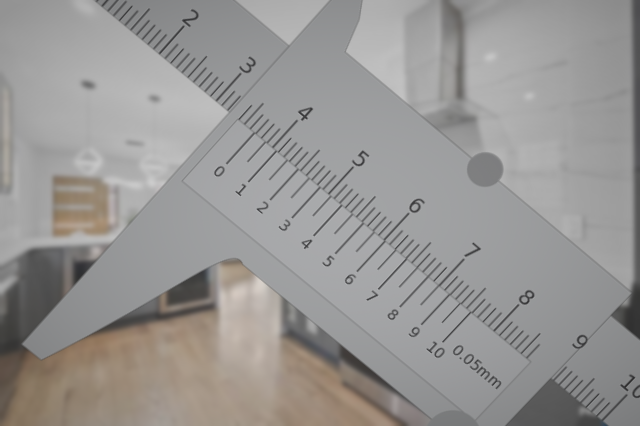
36.8 mm
